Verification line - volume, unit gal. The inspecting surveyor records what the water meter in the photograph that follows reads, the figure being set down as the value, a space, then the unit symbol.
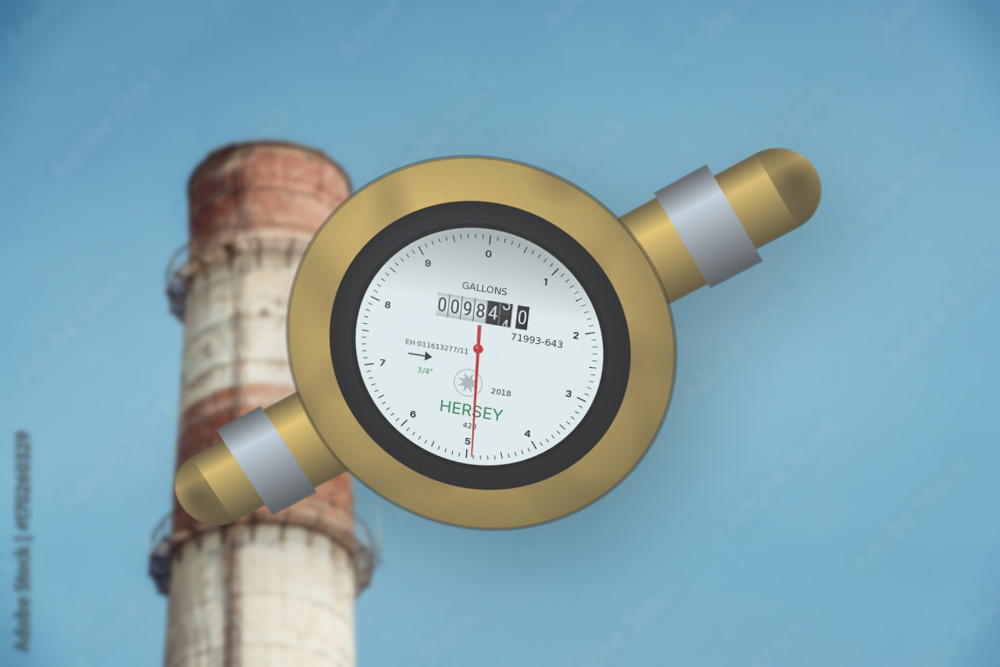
98434.9 gal
